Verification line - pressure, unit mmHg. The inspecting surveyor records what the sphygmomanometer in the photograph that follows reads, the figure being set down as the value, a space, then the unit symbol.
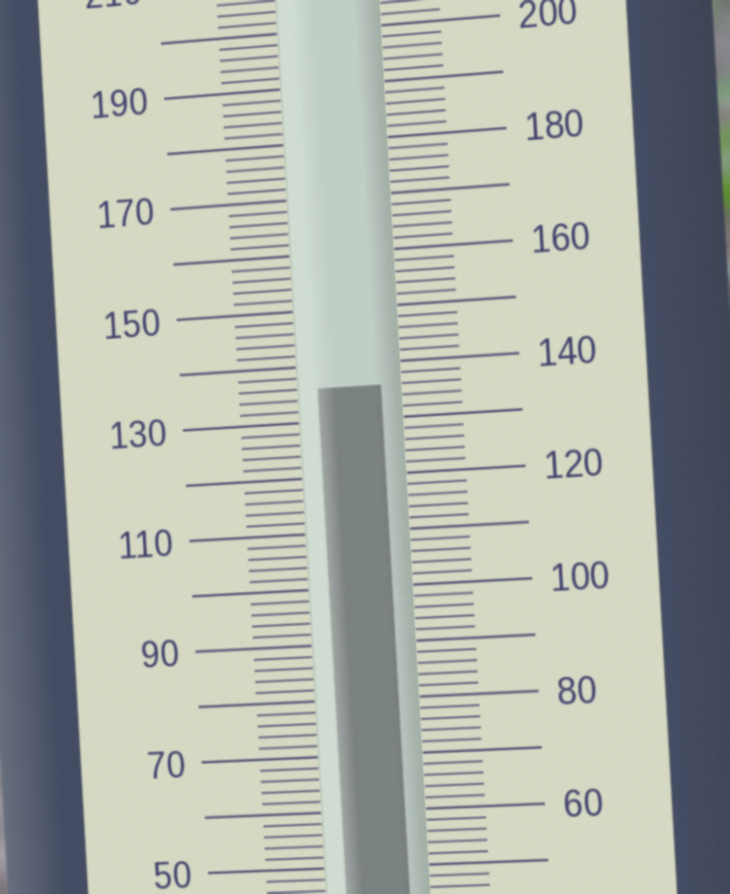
136 mmHg
